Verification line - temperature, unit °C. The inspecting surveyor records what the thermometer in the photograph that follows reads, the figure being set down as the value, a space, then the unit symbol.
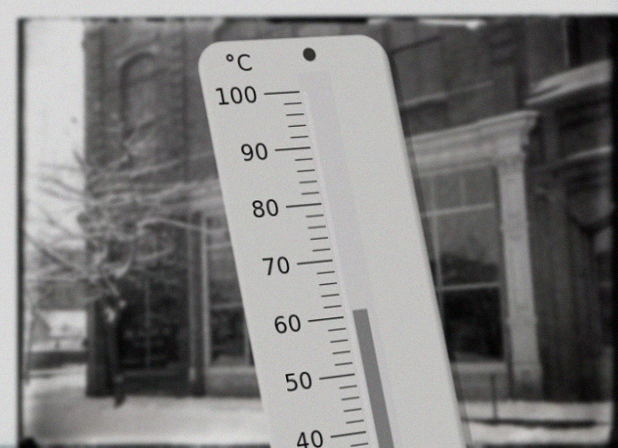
61 °C
